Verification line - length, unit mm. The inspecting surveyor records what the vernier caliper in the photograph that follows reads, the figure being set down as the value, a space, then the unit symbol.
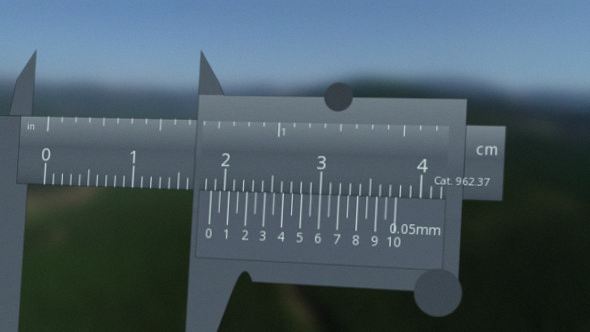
18.6 mm
